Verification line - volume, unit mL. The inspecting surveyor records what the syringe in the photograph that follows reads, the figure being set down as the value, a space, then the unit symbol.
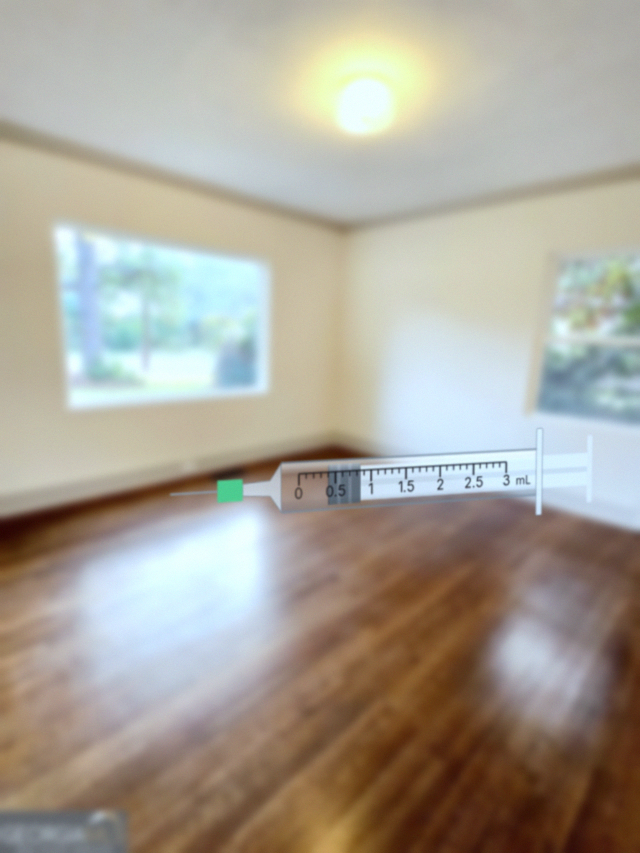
0.4 mL
